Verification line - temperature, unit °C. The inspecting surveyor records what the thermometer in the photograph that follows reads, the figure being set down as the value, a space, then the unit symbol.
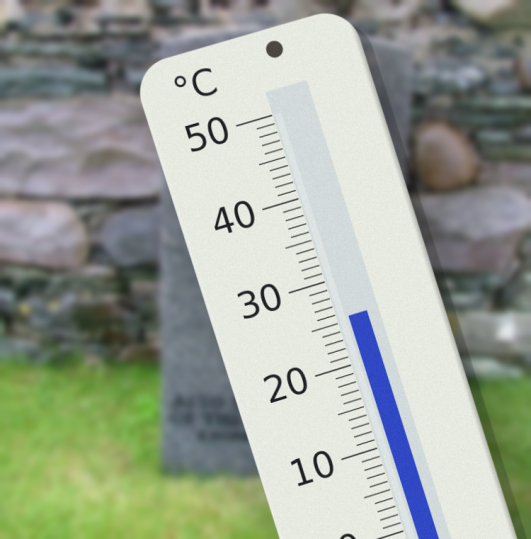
25.5 °C
